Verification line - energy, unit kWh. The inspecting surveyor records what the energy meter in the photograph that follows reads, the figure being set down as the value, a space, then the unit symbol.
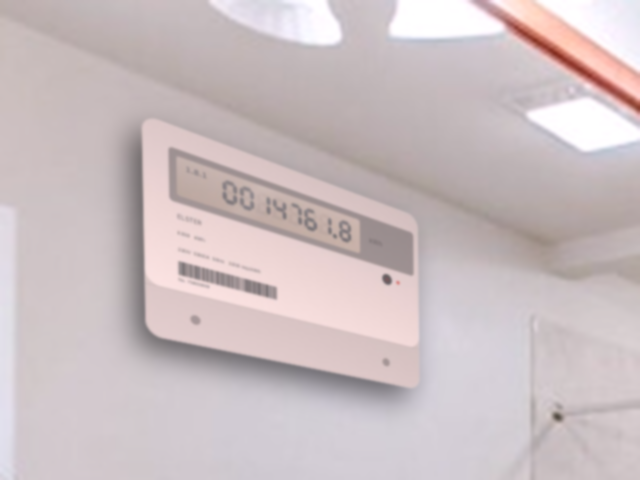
14761.8 kWh
